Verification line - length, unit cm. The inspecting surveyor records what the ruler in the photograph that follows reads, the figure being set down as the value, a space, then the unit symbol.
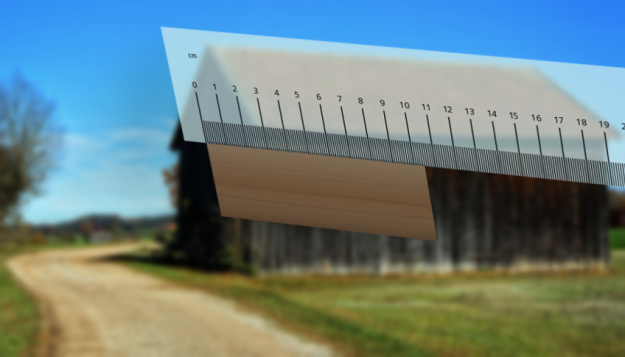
10.5 cm
